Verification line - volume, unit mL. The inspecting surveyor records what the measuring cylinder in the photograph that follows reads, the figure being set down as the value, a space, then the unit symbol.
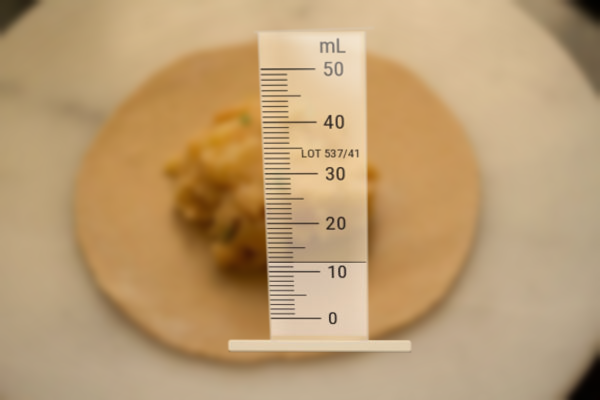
12 mL
